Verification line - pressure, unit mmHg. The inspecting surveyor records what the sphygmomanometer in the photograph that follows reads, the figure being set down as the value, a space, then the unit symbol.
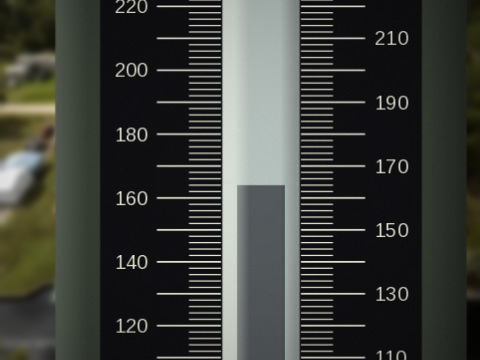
164 mmHg
